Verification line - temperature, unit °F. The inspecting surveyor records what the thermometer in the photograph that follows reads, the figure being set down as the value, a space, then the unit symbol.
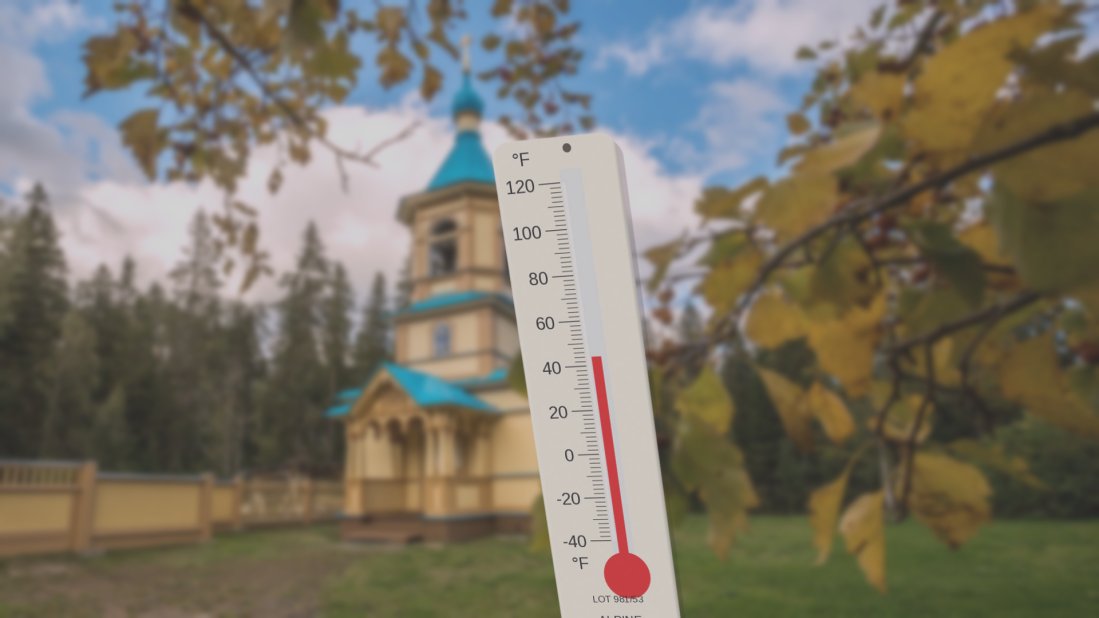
44 °F
